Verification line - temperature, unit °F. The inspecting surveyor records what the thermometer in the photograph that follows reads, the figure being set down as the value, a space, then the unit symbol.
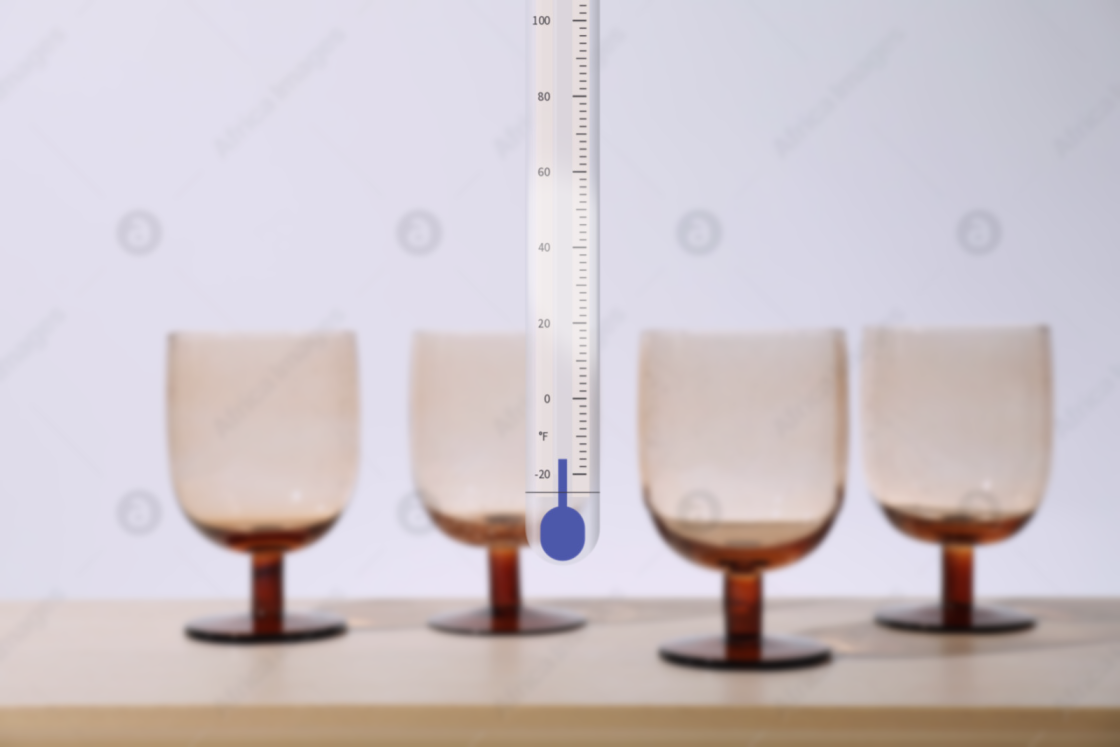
-16 °F
